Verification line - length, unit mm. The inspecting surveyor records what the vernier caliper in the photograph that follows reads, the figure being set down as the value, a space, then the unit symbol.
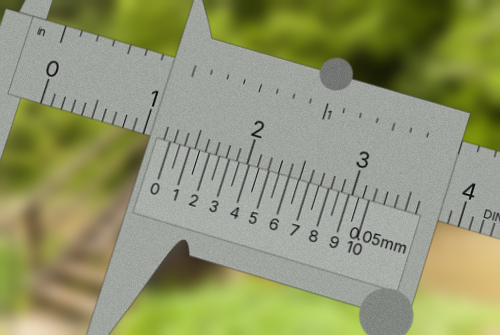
12.6 mm
